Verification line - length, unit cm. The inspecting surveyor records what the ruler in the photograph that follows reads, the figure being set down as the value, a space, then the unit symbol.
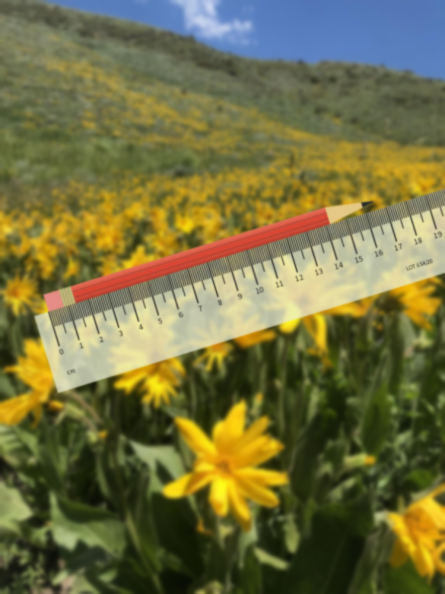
16.5 cm
